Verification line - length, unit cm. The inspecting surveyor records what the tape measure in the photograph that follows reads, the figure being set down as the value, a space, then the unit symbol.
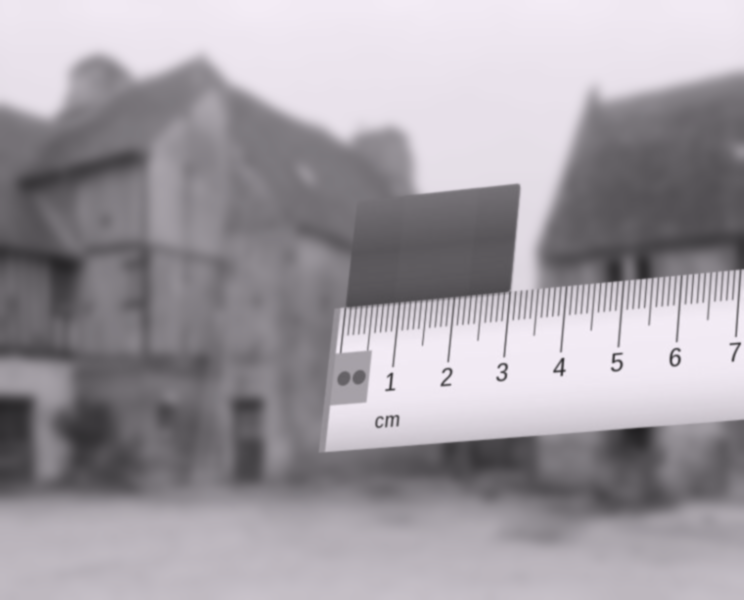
3 cm
